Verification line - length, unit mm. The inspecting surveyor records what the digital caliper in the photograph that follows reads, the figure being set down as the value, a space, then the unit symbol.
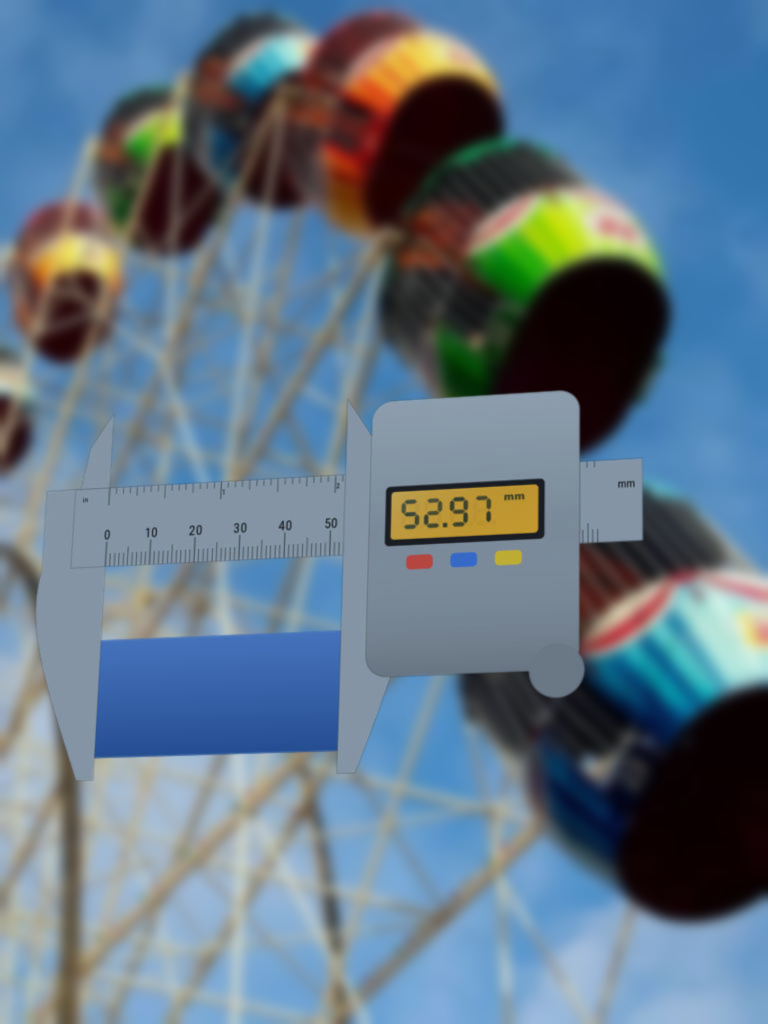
52.97 mm
